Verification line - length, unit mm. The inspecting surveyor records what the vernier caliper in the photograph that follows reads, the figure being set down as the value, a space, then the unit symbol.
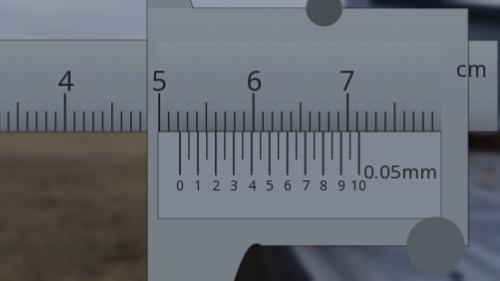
52.2 mm
